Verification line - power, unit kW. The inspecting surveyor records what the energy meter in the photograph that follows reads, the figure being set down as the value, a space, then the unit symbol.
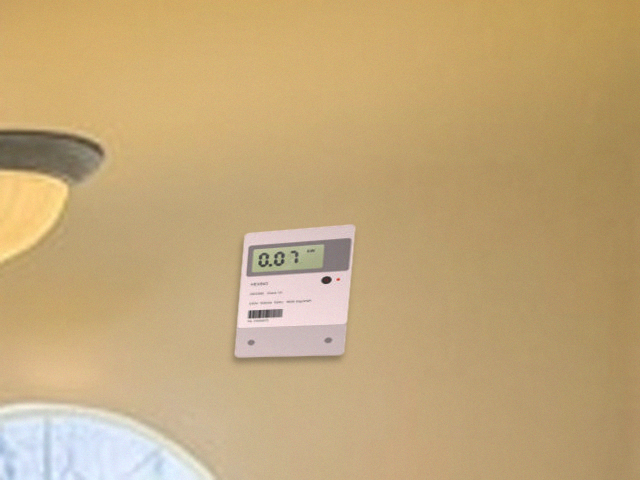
0.07 kW
